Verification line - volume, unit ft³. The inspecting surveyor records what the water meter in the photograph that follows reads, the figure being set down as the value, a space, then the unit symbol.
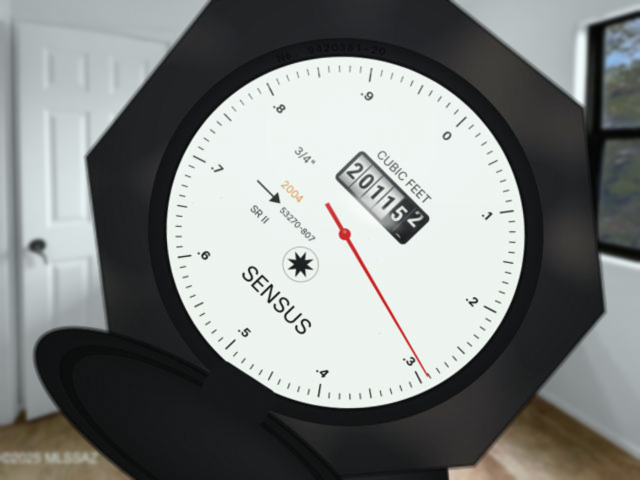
201152.29 ft³
